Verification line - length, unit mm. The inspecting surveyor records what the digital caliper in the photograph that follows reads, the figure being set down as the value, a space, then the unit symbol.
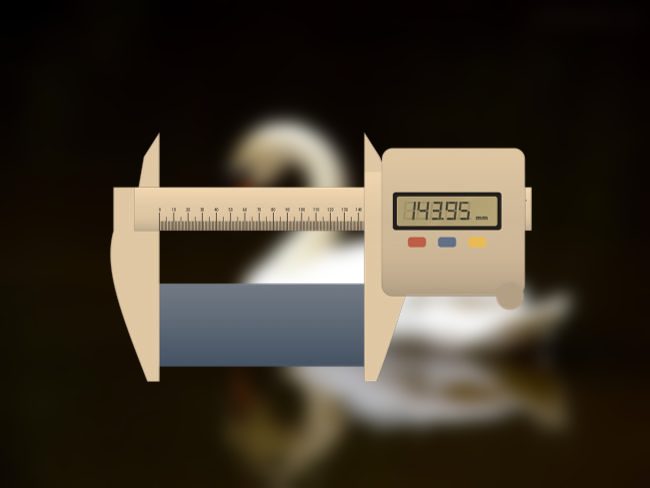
143.95 mm
